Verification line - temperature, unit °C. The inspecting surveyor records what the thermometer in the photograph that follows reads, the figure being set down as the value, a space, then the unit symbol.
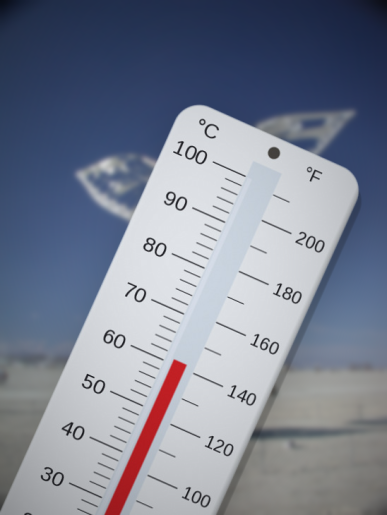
61 °C
